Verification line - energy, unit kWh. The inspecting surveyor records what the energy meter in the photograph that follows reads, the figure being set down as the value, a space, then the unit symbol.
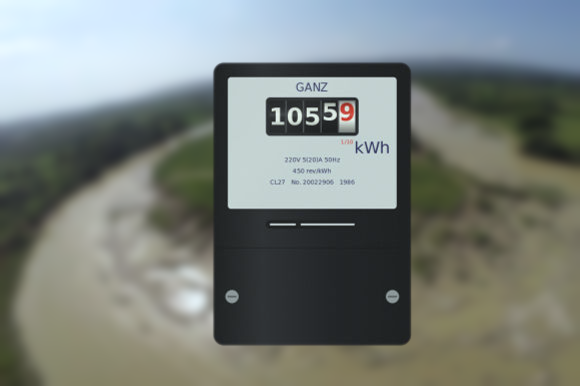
1055.9 kWh
